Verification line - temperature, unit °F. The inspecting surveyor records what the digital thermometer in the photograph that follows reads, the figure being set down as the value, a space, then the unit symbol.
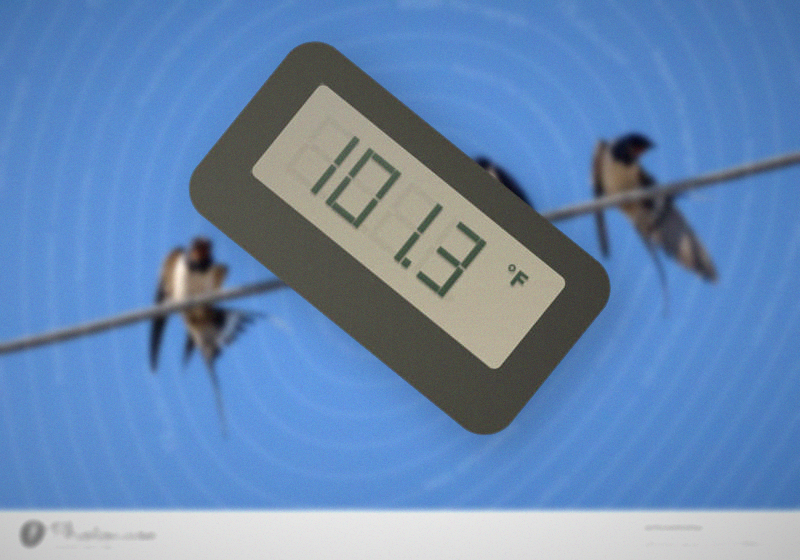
101.3 °F
